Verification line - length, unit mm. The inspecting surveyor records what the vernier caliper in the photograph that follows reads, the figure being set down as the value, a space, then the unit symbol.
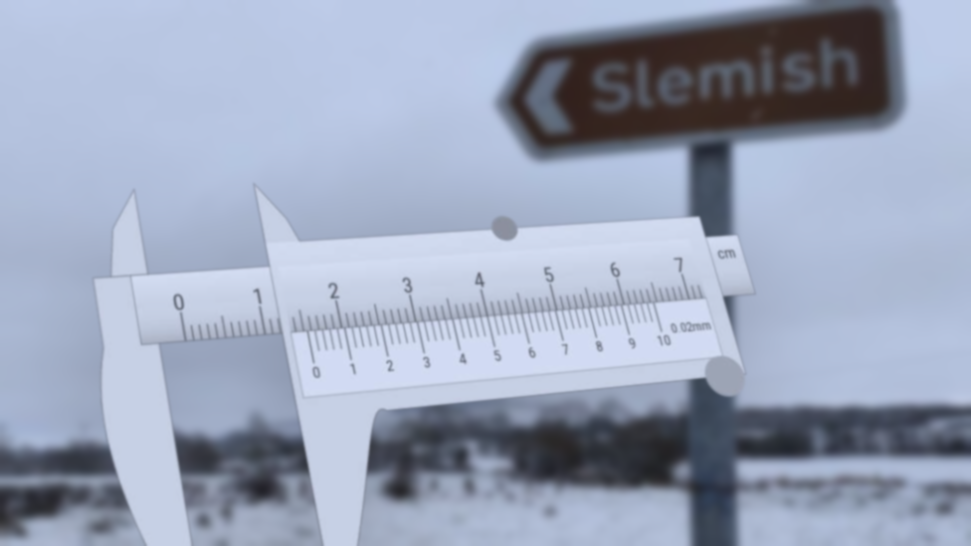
15.5 mm
